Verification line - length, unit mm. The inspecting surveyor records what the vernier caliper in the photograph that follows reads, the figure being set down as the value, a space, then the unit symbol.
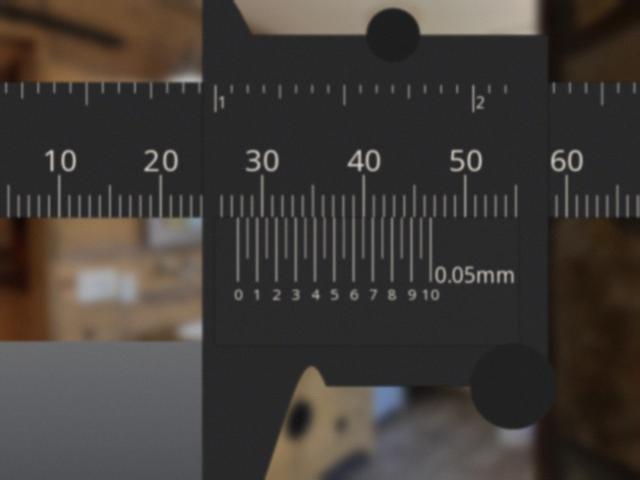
27.6 mm
